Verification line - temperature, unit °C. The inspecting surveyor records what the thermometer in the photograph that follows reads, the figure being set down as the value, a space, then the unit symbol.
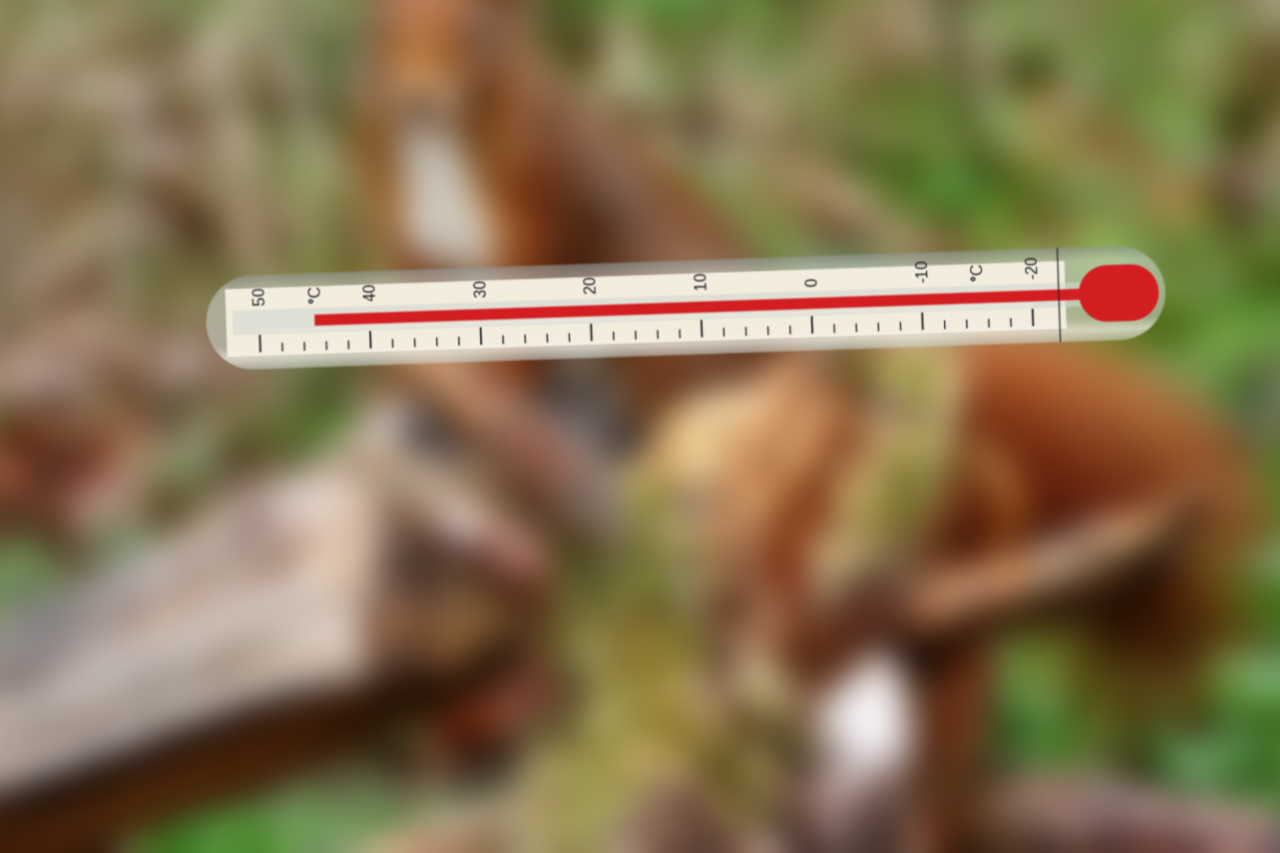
45 °C
